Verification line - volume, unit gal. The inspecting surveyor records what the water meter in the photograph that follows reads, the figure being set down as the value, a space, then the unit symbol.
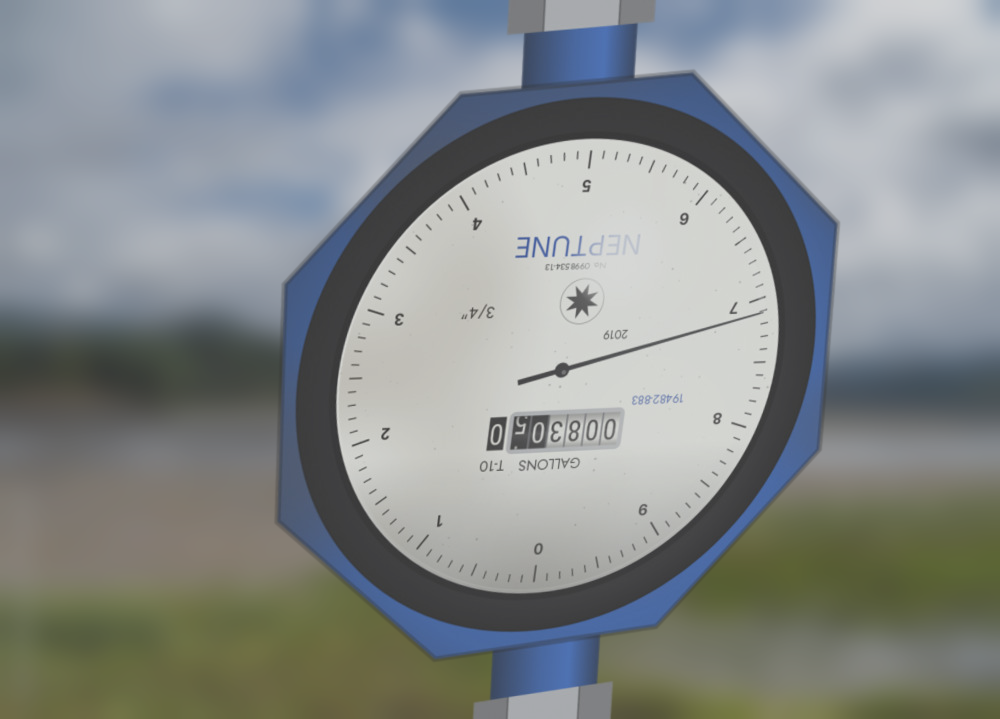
83047.1 gal
